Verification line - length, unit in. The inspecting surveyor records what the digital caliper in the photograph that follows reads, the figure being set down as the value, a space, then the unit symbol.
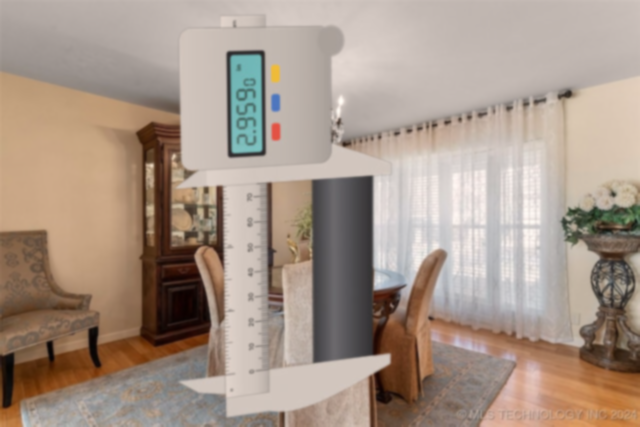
2.9590 in
